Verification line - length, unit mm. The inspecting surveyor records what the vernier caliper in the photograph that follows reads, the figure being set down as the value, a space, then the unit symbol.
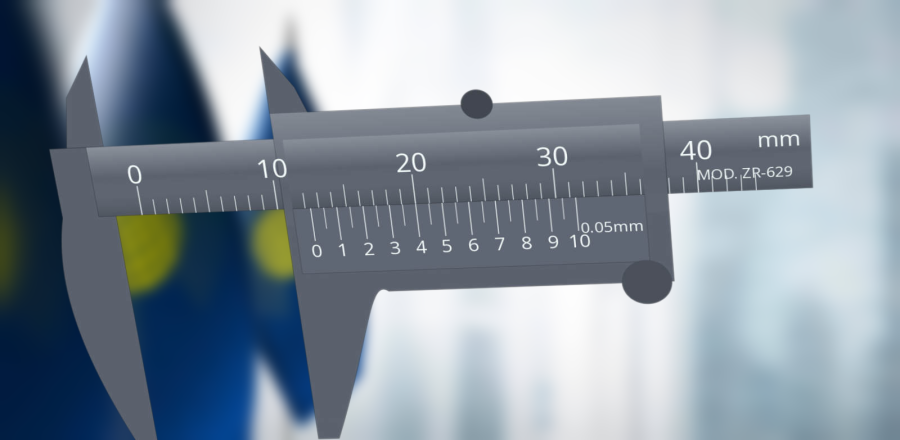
12.4 mm
